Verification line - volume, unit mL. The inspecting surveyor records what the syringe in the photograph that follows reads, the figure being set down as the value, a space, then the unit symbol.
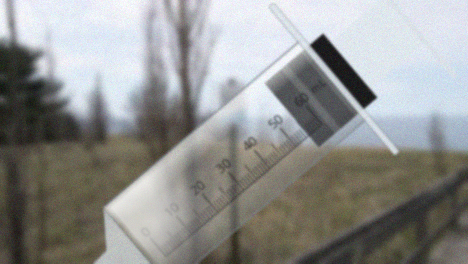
55 mL
